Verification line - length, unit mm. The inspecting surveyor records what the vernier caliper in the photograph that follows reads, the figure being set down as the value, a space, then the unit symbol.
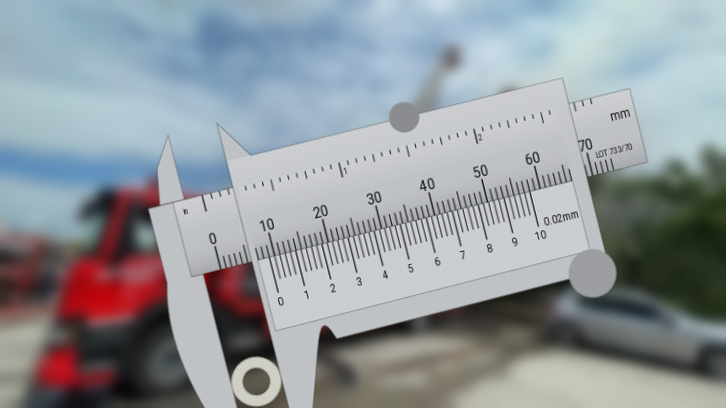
9.0 mm
